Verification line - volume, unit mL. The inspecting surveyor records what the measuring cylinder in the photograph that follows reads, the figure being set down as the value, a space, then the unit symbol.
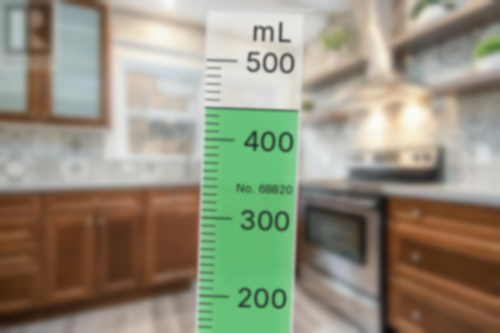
440 mL
